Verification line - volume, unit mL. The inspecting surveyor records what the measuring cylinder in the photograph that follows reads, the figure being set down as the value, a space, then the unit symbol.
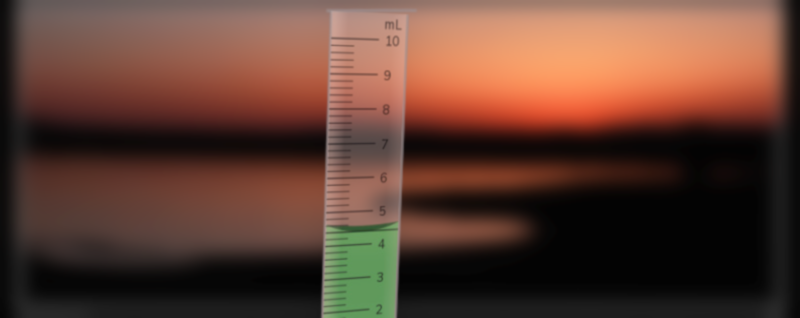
4.4 mL
